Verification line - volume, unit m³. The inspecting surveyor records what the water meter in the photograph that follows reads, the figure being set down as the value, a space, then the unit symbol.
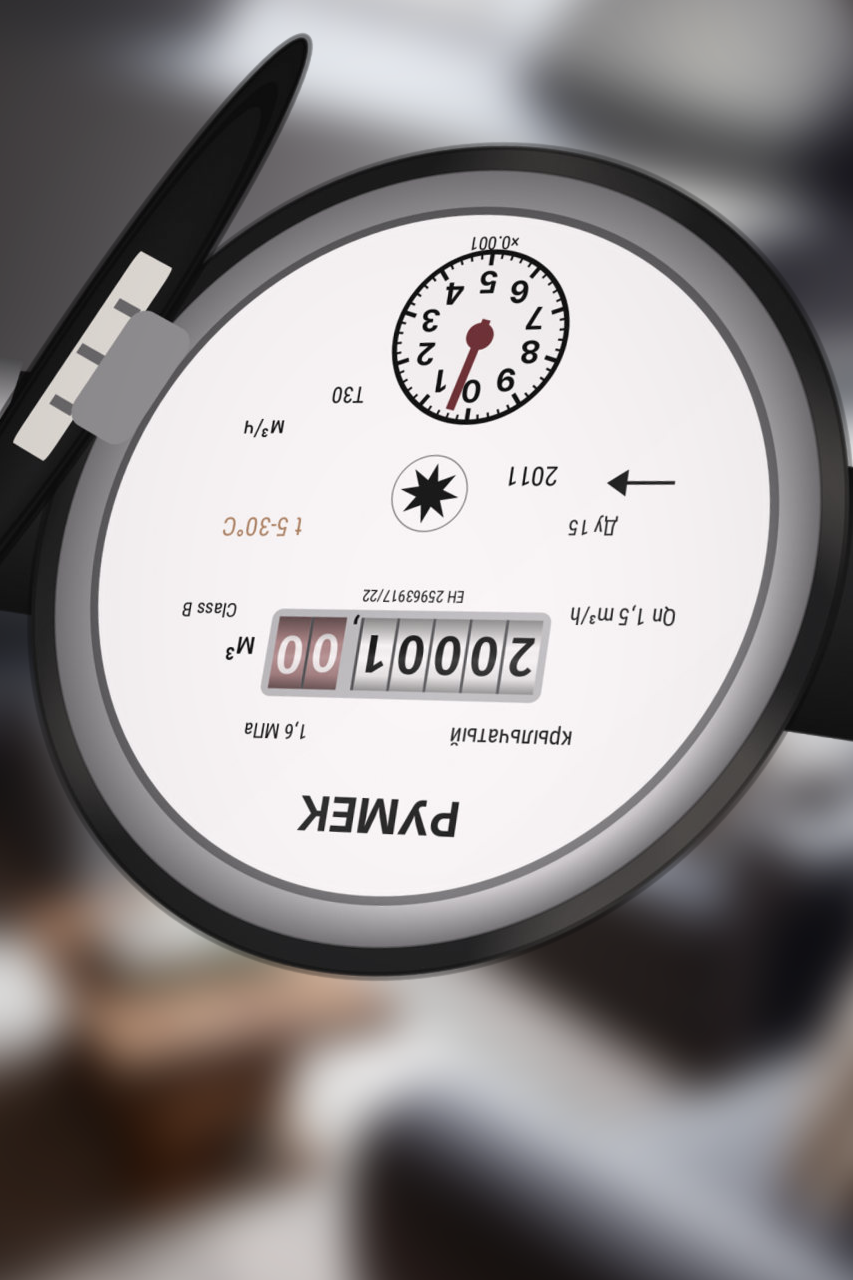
20001.000 m³
